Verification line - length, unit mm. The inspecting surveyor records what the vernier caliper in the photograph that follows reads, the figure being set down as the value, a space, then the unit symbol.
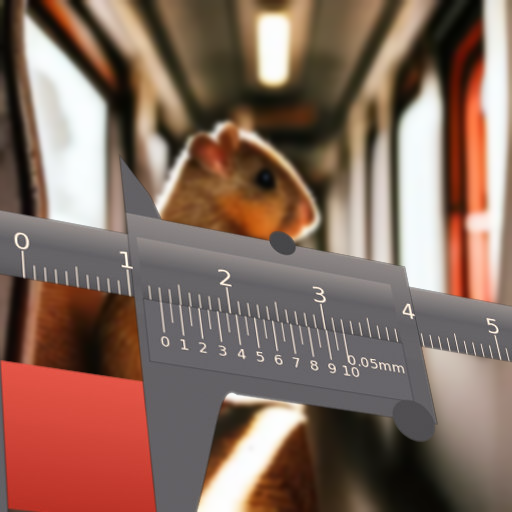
13.0 mm
